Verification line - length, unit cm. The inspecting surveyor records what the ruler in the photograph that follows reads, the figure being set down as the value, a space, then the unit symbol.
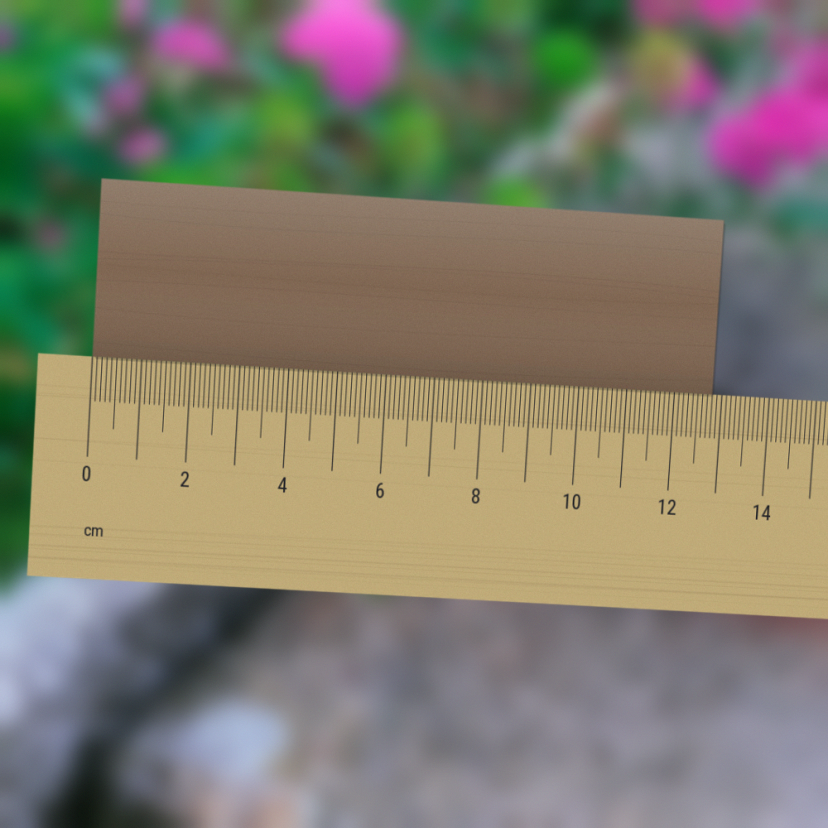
12.8 cm
